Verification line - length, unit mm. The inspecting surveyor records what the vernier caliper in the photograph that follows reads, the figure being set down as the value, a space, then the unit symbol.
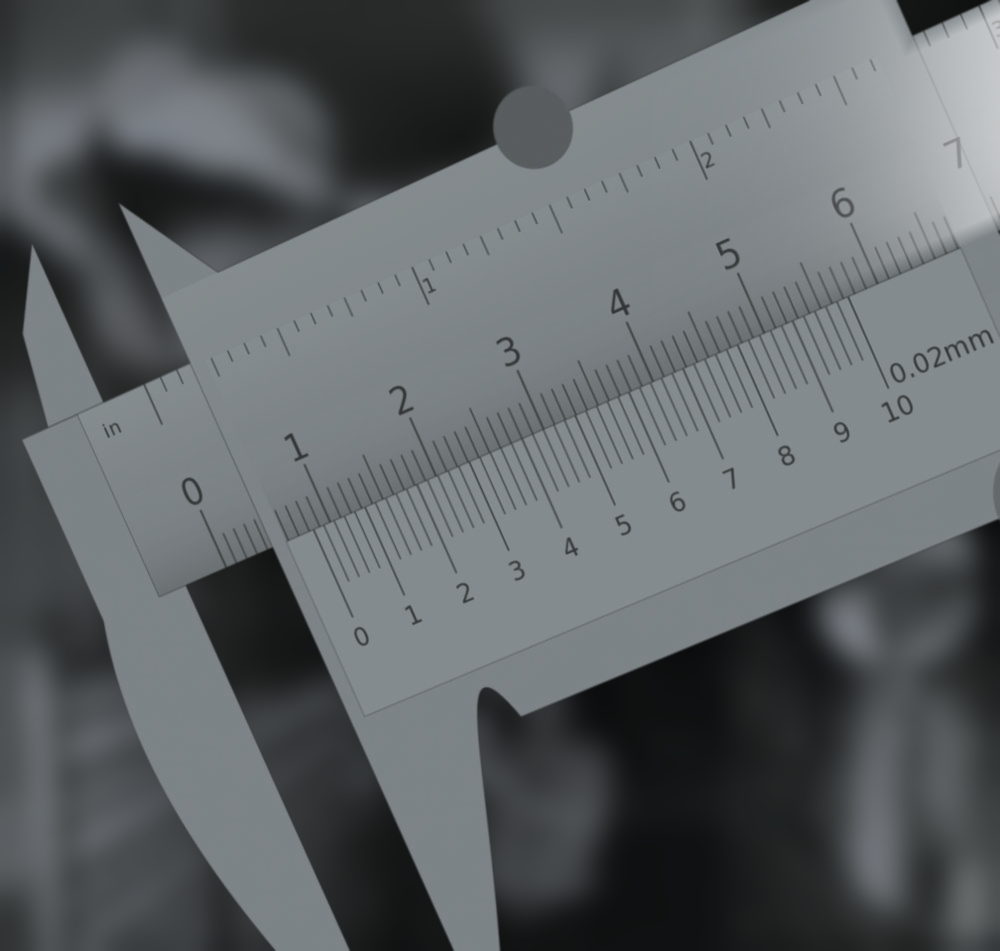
8.4 mm
